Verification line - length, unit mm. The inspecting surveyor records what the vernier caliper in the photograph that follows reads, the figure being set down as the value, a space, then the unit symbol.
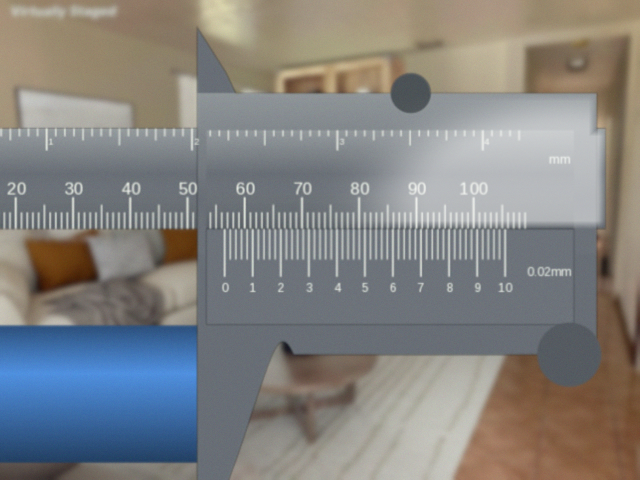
56.5 mm
